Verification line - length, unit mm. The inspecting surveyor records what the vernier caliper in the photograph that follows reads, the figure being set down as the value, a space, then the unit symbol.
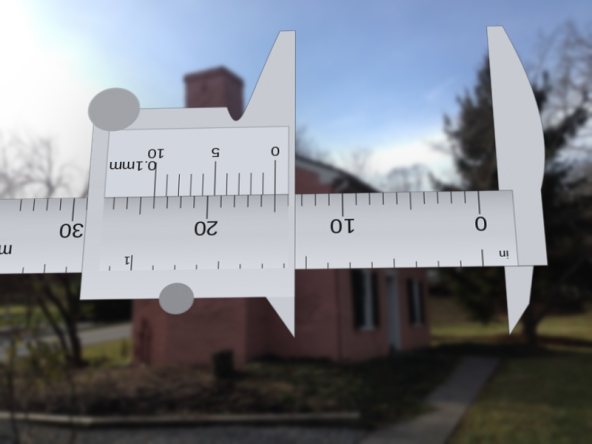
15.0 mm
